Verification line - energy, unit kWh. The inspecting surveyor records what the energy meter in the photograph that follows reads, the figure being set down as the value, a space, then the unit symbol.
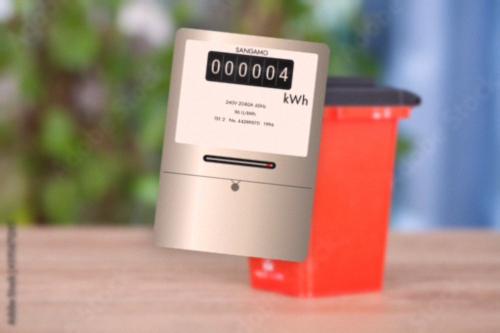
4 kWh
